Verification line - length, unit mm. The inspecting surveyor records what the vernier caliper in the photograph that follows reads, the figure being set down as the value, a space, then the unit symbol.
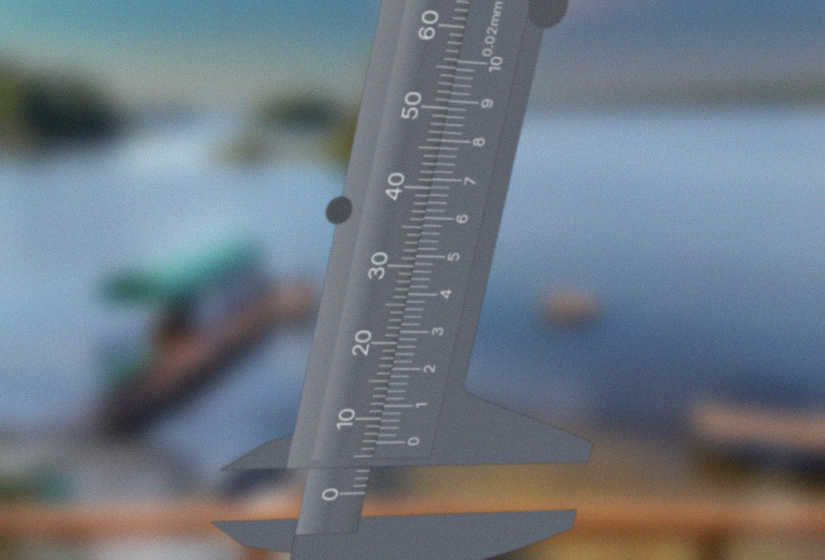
6.8 mm
